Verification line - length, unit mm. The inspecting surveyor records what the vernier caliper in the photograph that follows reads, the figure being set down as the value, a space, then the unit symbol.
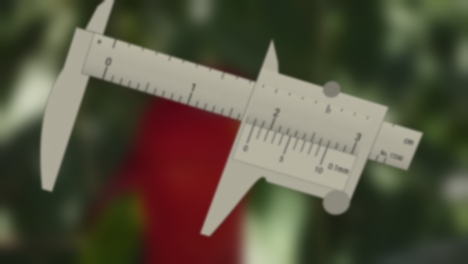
18.0 mm
